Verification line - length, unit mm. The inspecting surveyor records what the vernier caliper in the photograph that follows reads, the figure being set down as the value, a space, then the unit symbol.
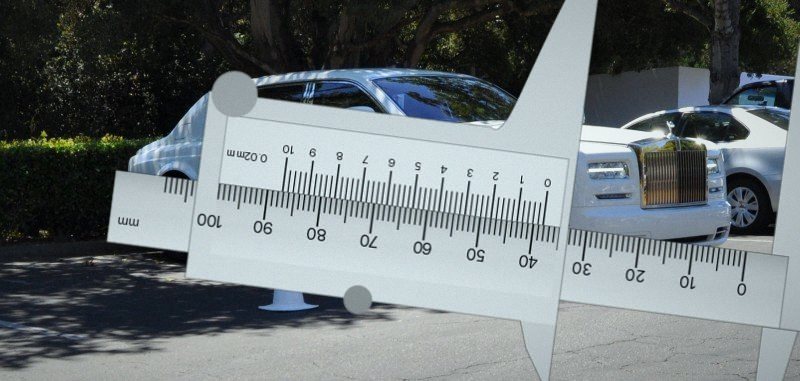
38.2 mm
